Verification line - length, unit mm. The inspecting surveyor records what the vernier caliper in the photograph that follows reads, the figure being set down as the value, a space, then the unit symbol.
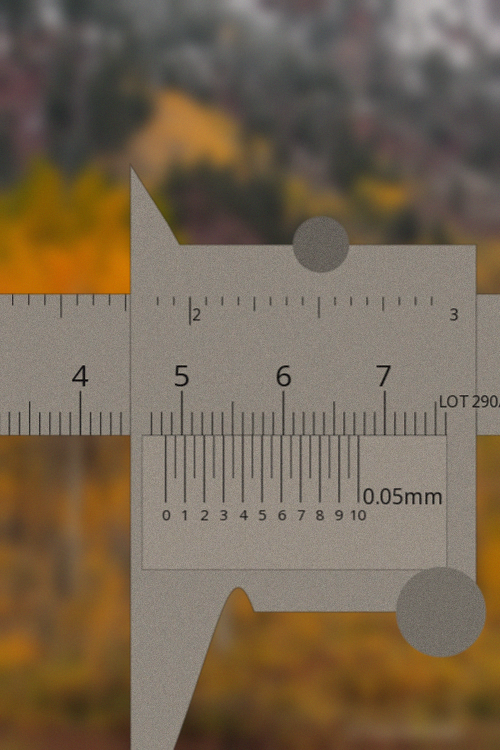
48.4 mm
